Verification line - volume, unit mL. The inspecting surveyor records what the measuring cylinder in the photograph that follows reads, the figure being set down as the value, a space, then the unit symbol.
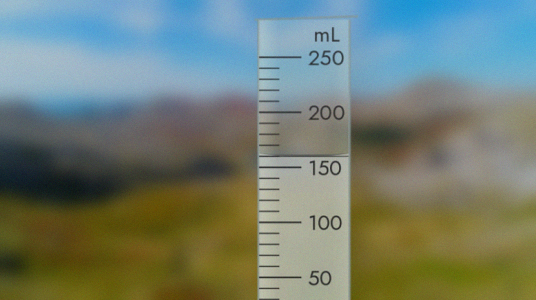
160 mL
